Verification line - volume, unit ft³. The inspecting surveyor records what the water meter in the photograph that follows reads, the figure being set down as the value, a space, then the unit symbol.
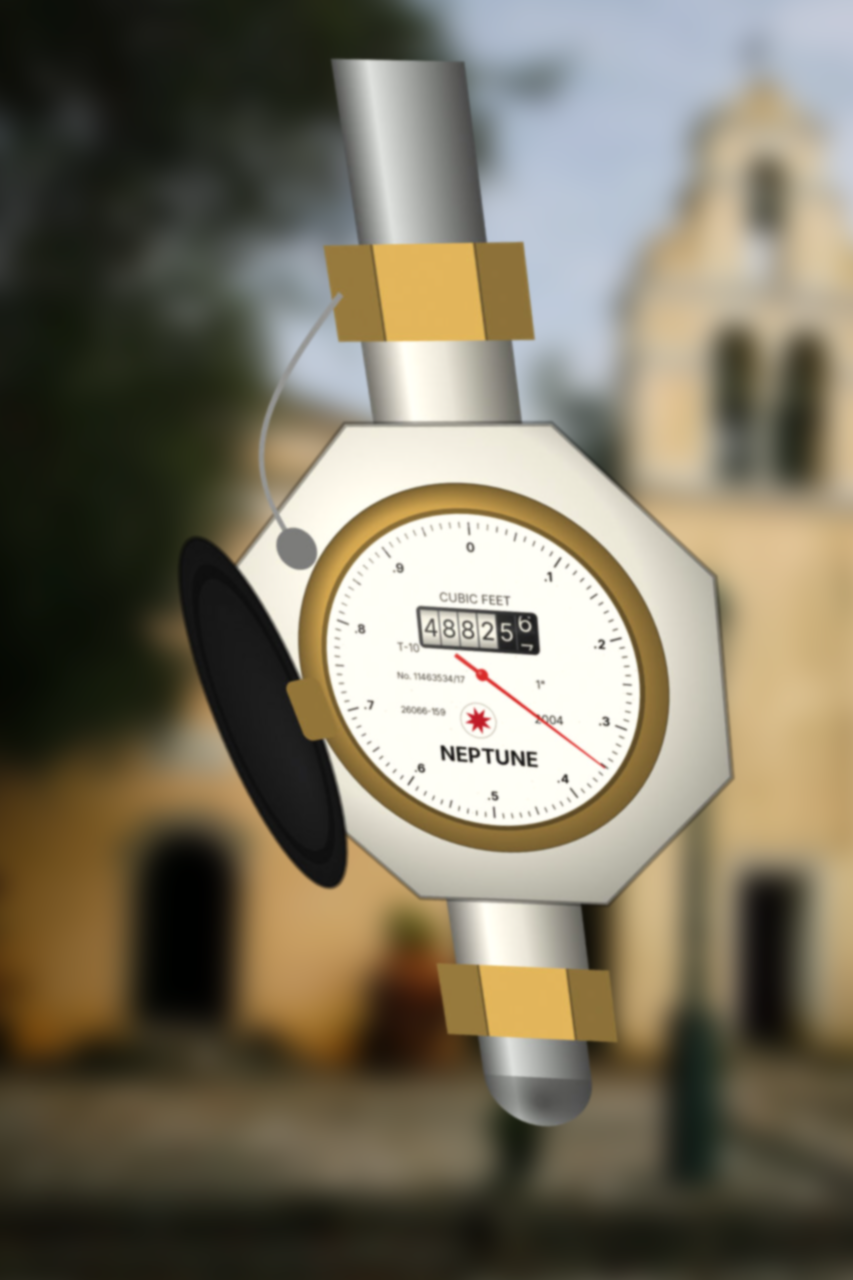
488256.35 ft³
